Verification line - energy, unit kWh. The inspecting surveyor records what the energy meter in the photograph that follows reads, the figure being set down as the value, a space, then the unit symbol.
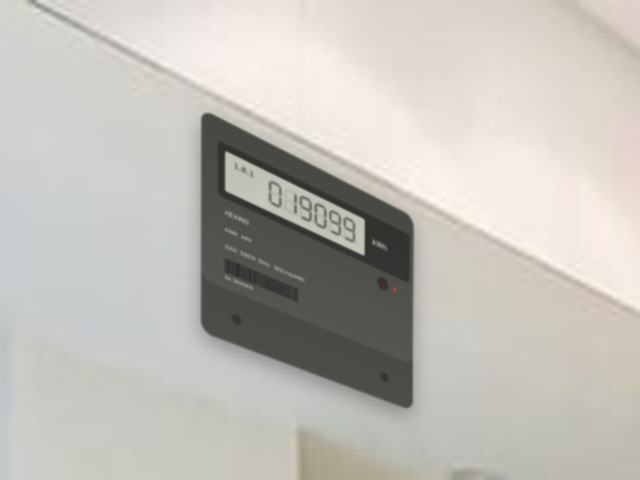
19099 kWh
